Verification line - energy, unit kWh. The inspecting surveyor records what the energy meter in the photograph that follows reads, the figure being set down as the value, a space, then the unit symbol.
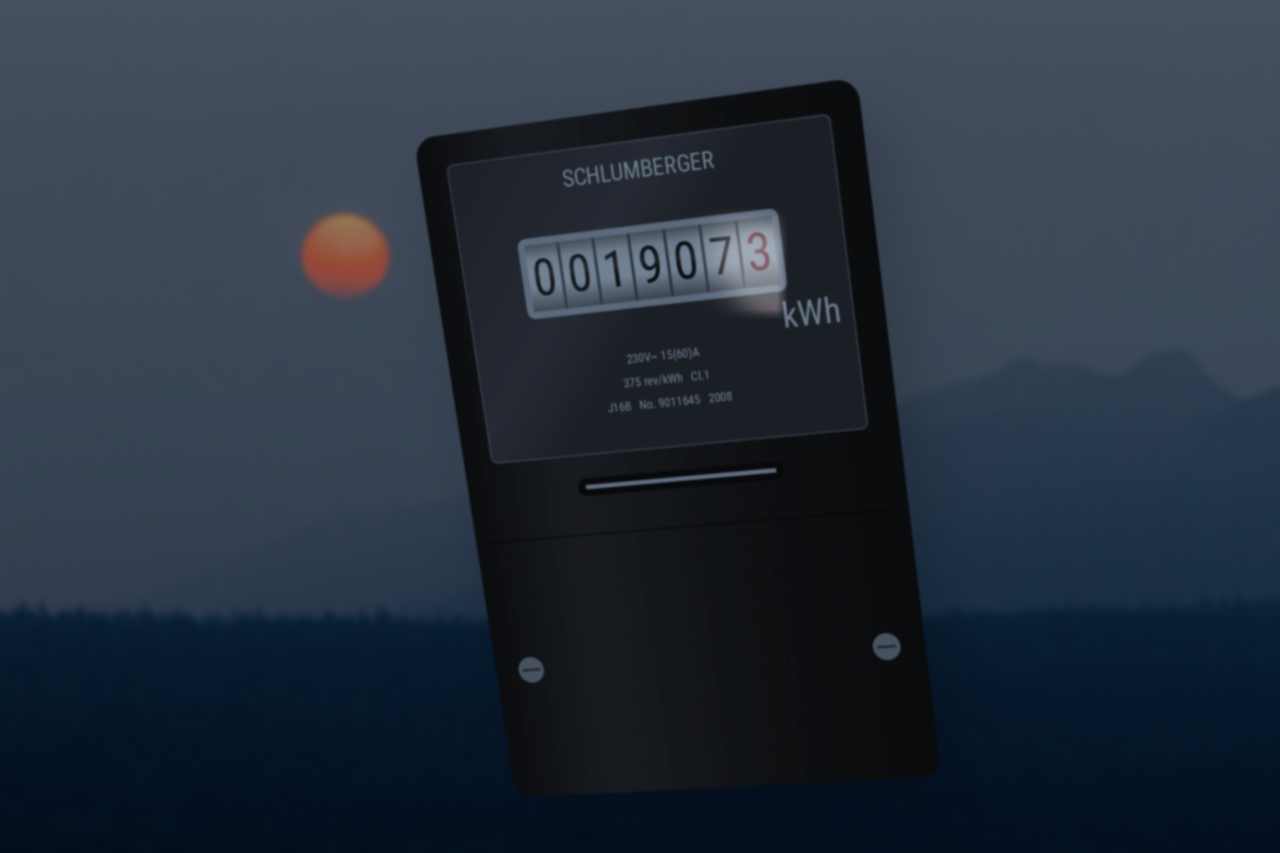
1907.3 kWh
